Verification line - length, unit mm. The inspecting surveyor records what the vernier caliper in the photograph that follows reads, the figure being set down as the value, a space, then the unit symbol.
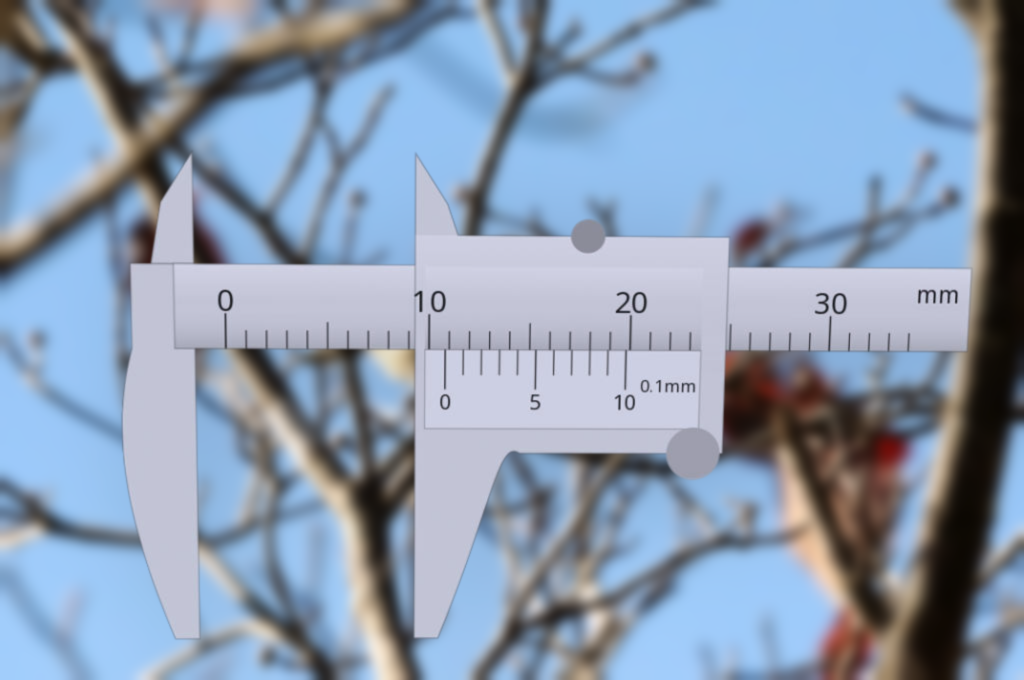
10.8 mm
